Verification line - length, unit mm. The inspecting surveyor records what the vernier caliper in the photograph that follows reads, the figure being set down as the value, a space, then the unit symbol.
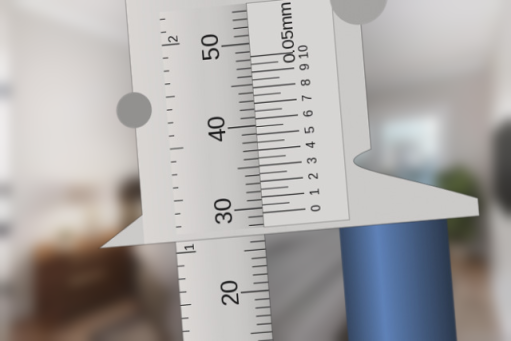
29.4 mm
